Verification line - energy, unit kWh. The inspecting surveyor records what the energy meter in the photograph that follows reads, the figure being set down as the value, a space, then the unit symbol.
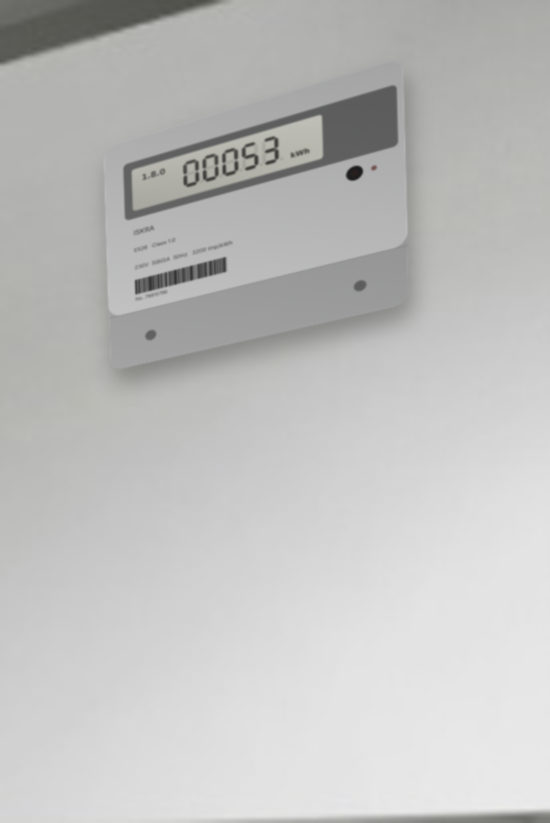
53 kWh
